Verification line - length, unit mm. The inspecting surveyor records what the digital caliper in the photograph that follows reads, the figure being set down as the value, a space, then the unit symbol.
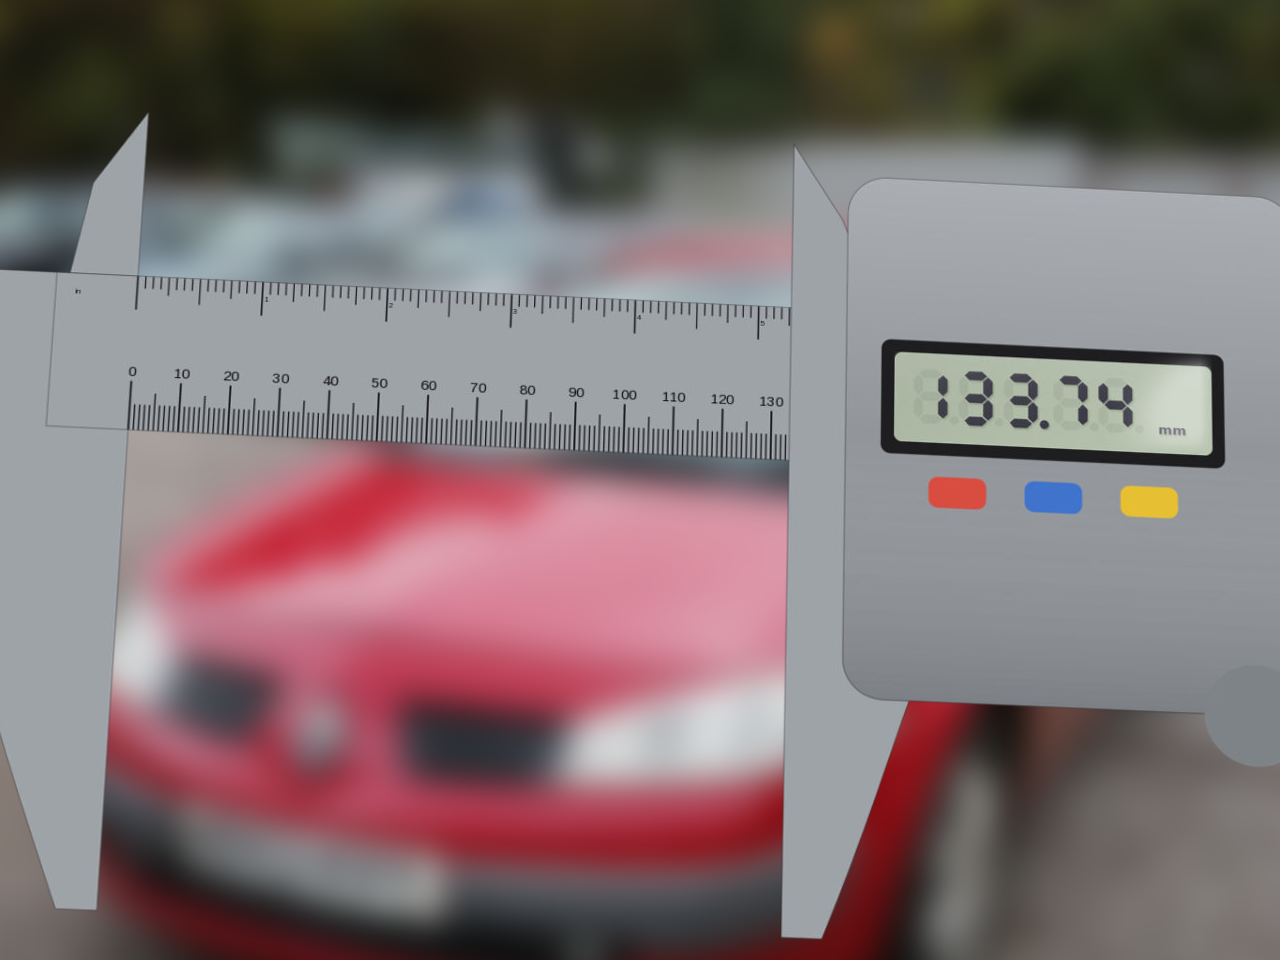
133.74 mm
